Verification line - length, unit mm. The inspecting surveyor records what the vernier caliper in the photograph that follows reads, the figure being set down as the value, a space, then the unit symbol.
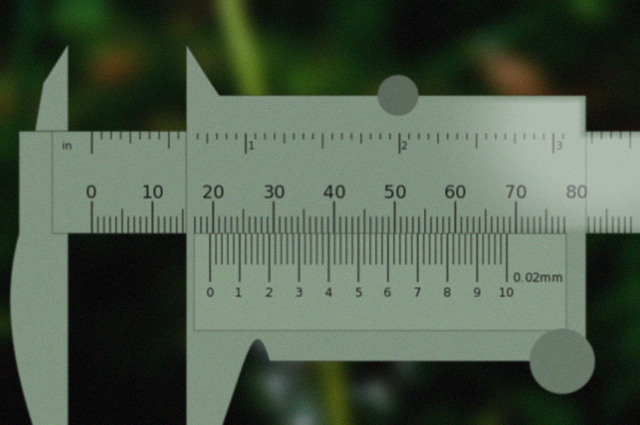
19.5 mm
